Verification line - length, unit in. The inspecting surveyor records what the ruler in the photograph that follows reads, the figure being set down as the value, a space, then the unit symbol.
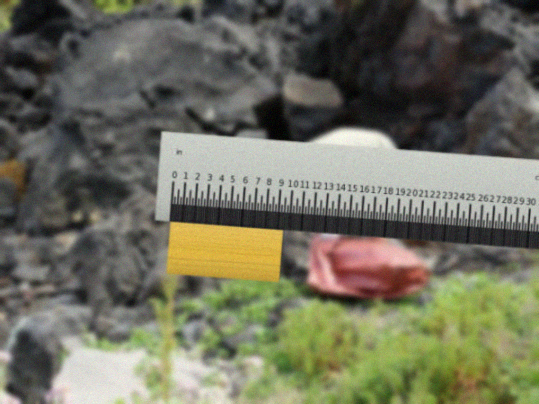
9.5 in
